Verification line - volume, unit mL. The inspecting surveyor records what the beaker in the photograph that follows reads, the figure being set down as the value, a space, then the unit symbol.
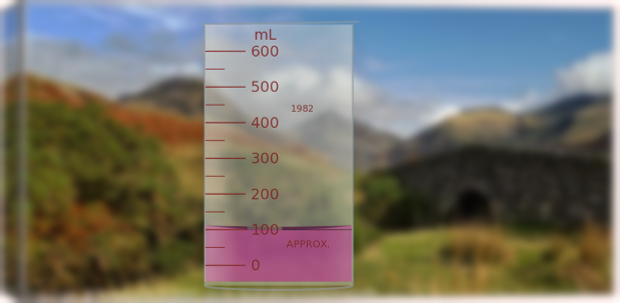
100 mL
